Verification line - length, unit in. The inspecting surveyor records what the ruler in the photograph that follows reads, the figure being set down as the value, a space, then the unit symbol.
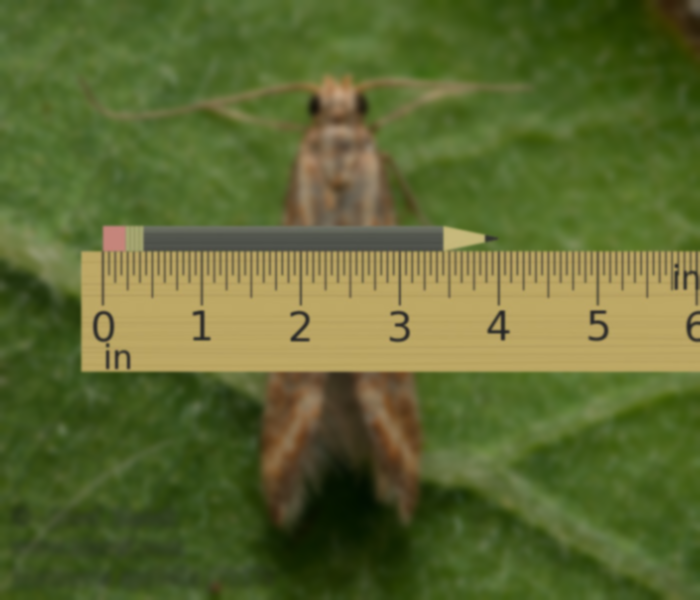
4 in
